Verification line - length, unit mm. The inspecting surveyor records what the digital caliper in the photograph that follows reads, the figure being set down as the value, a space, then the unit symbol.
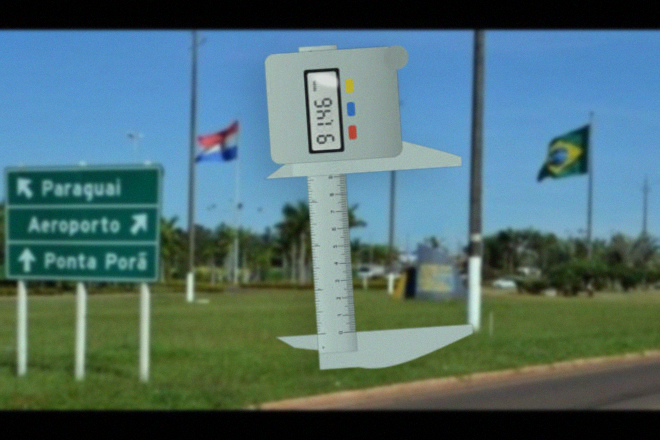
91.46 mm
